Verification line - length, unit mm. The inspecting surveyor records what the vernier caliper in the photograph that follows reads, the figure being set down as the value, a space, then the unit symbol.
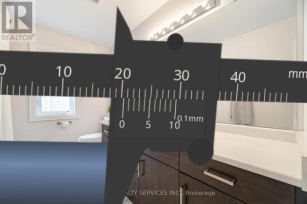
20.4 mm
